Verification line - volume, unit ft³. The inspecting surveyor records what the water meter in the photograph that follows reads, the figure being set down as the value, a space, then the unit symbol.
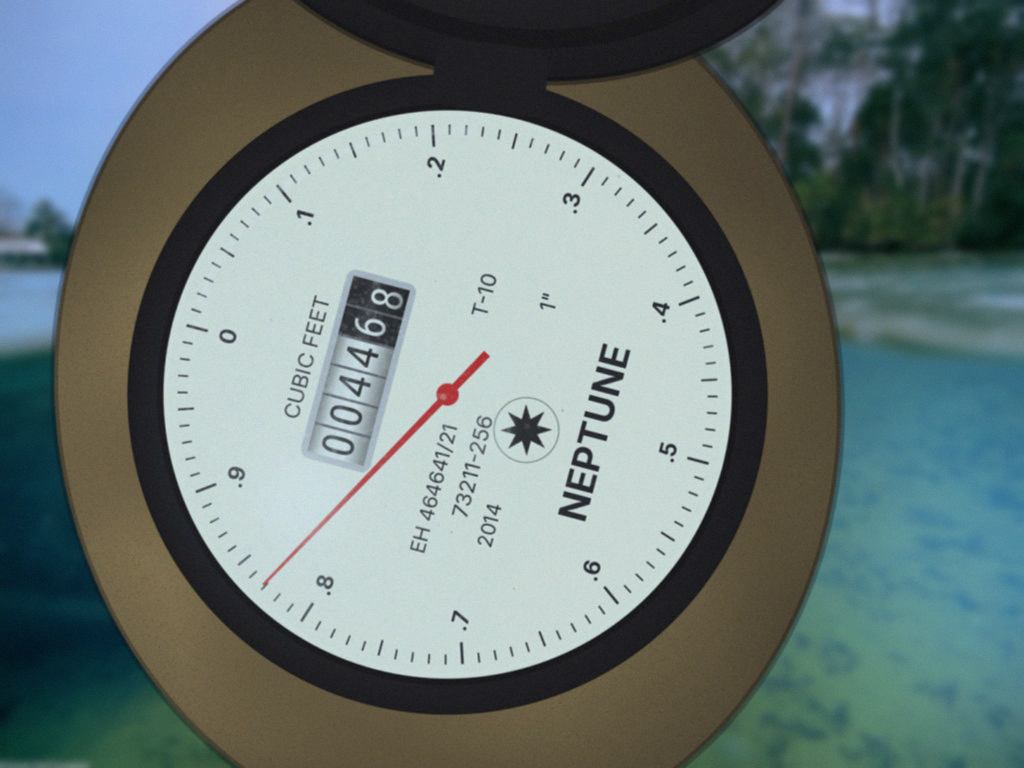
4467.83 ft³
